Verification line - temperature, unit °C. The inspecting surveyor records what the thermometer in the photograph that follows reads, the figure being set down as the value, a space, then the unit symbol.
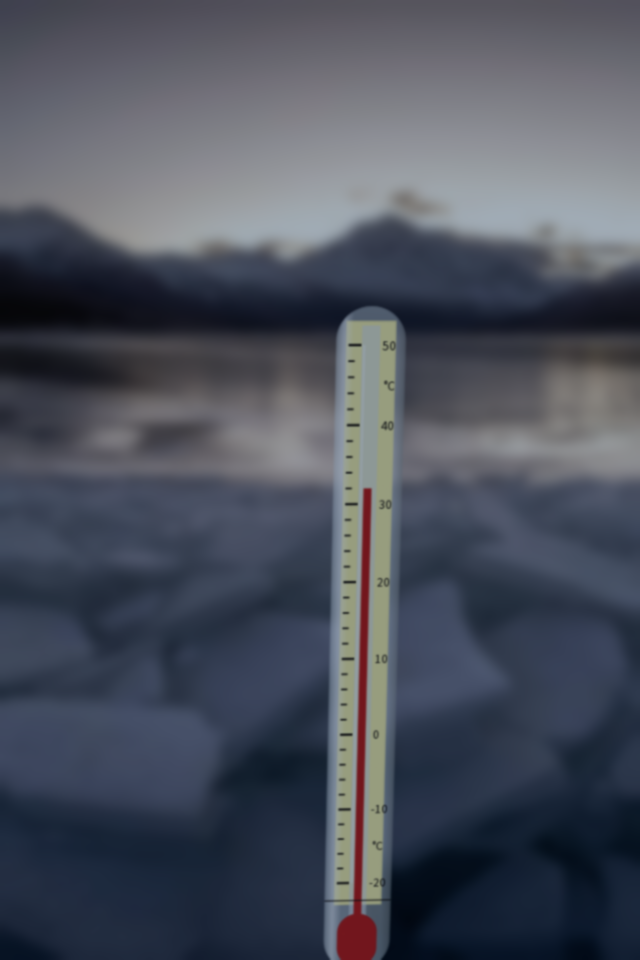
32 °C
